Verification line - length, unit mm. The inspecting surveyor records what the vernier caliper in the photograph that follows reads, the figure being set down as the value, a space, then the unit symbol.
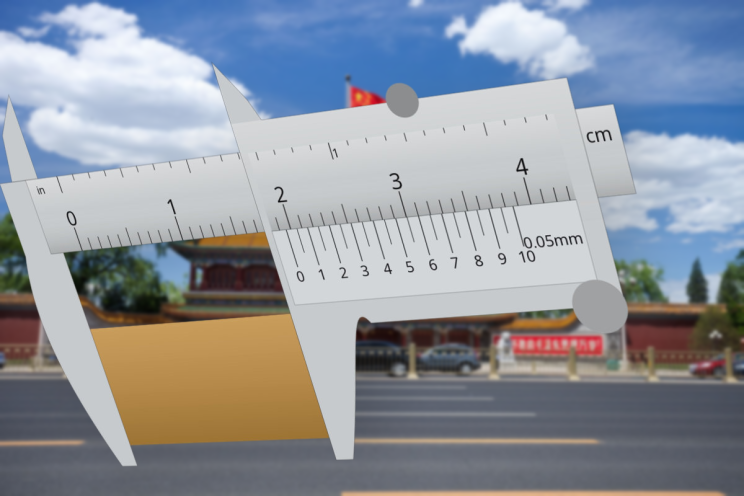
19.6 mm
